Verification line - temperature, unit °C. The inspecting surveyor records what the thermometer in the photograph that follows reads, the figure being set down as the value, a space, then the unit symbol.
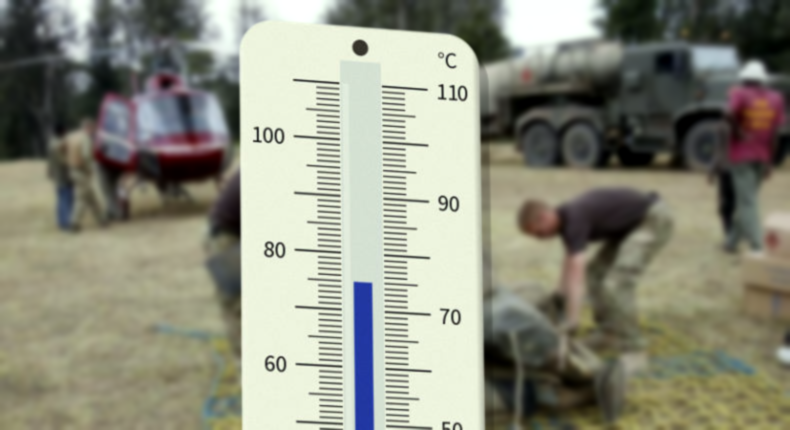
75 °C
